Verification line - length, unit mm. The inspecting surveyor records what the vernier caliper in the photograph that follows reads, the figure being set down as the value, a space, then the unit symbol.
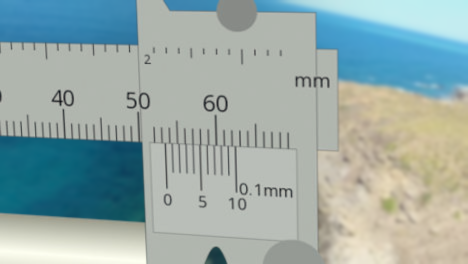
53.4 mm
